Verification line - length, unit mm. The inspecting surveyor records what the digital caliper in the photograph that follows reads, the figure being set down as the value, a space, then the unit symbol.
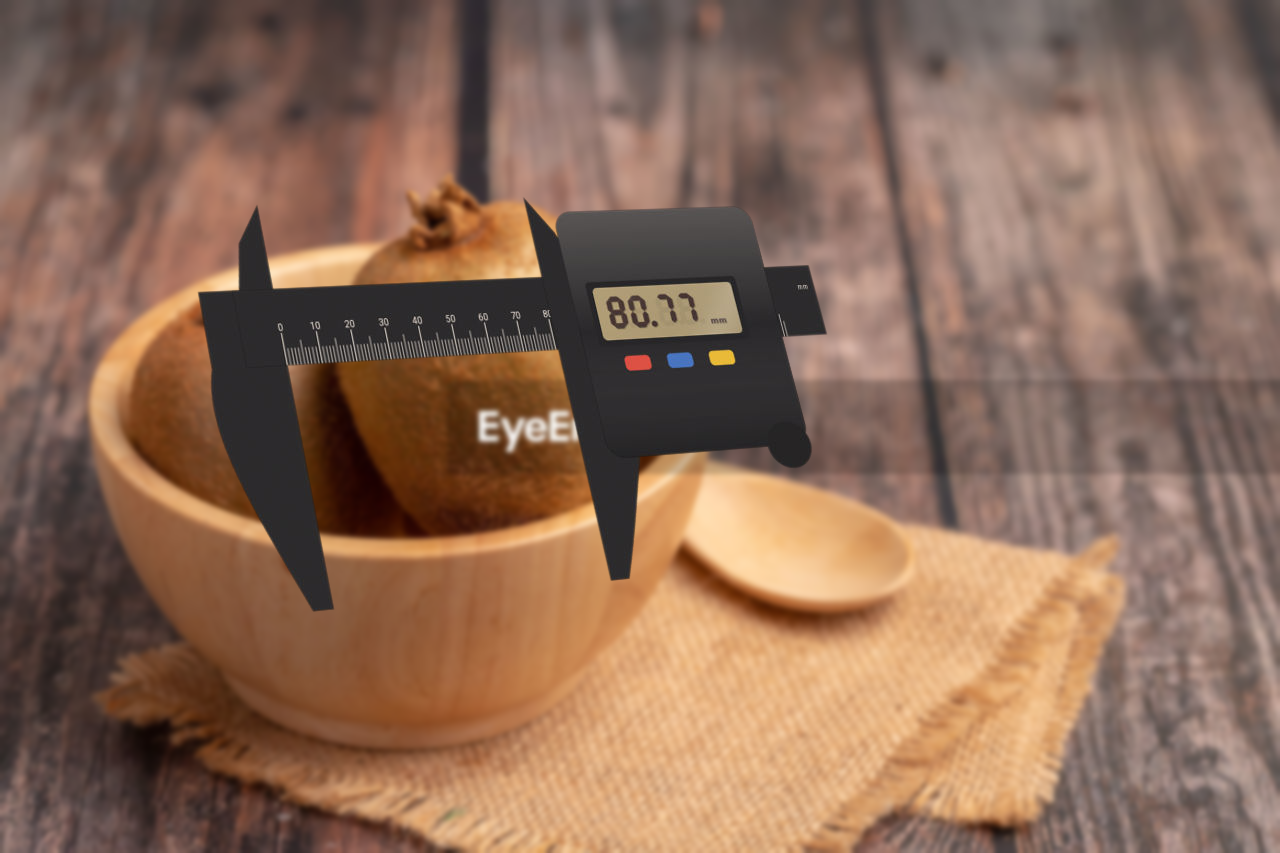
80.77 mm
